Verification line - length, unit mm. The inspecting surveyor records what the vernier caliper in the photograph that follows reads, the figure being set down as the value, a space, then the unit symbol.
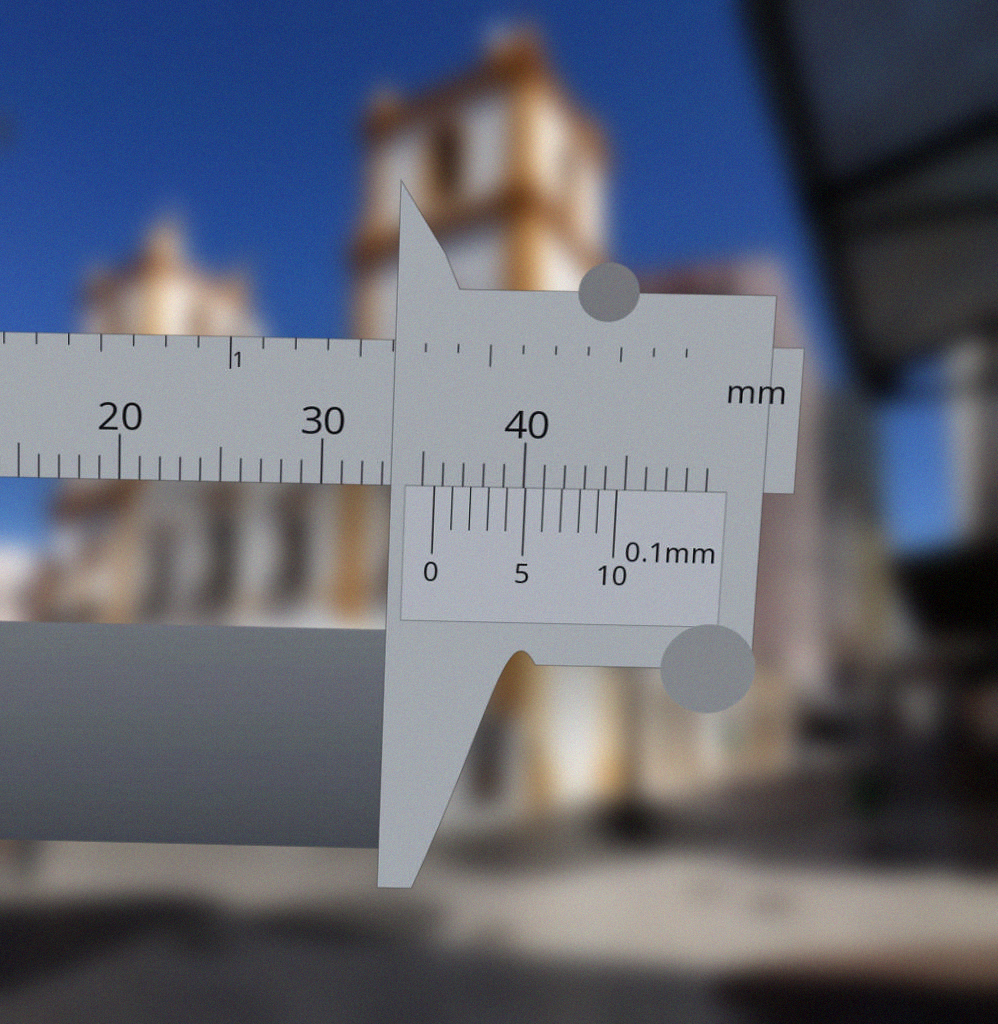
35.6 mm
